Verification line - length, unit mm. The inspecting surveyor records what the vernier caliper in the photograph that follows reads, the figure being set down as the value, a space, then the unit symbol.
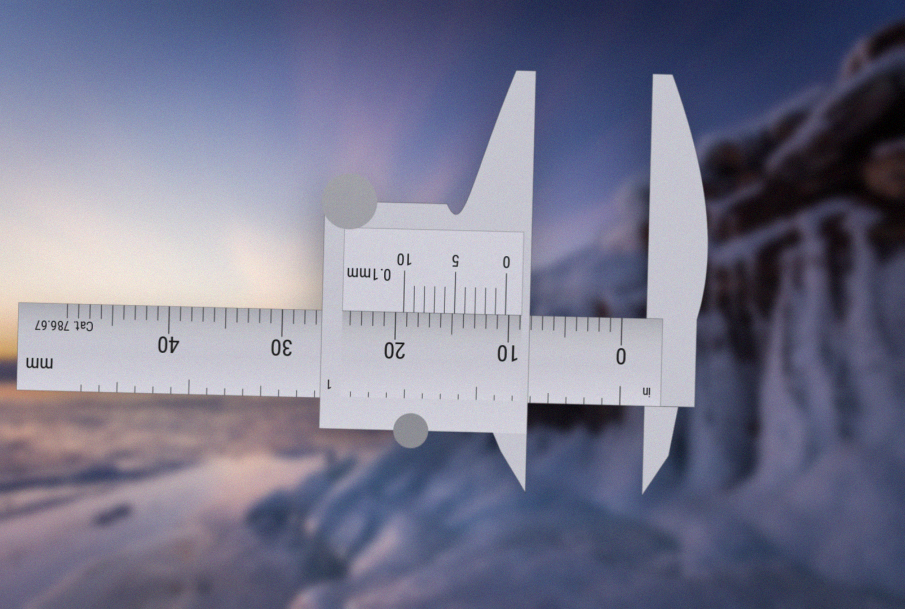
10.3 mm
